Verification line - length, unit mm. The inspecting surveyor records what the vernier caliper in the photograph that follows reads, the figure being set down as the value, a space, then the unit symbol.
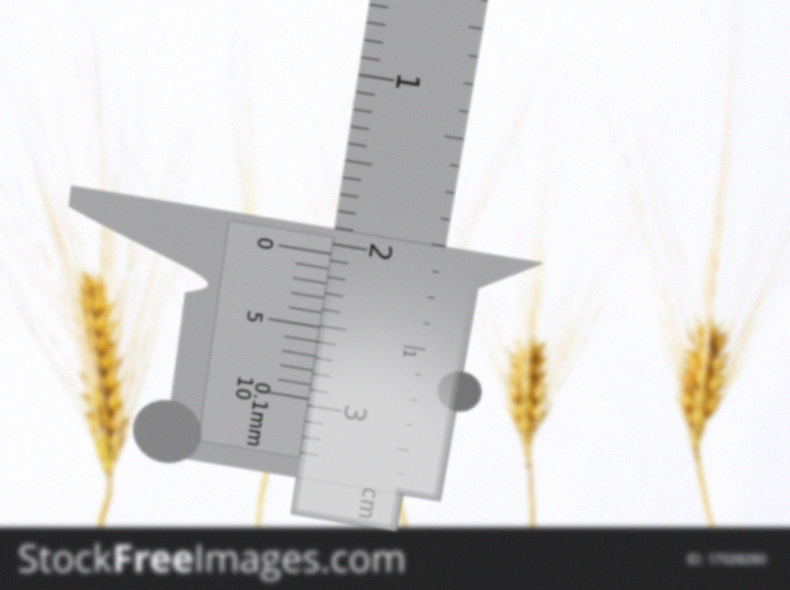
20.6 mm
